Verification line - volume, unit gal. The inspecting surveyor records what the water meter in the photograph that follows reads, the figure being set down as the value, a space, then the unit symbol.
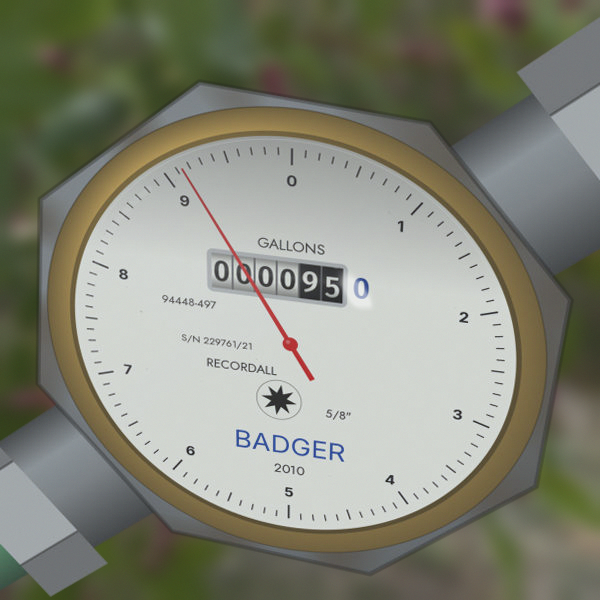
949.1 gal
